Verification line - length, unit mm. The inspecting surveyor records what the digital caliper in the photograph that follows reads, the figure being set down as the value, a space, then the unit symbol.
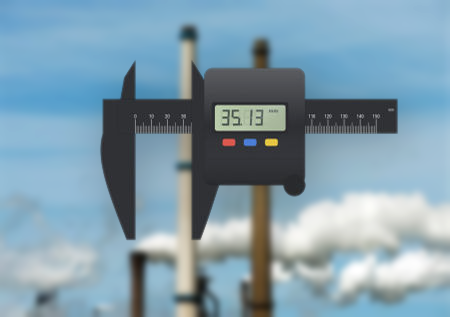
35.13 mm
